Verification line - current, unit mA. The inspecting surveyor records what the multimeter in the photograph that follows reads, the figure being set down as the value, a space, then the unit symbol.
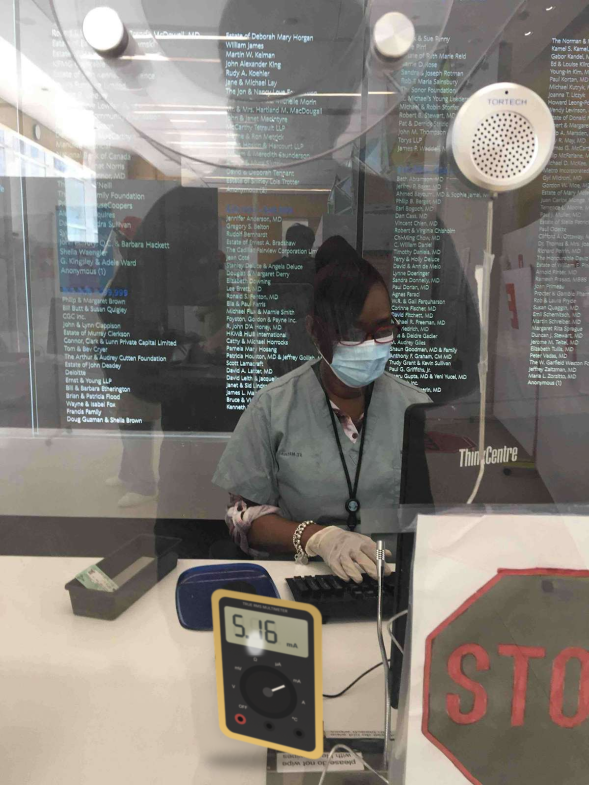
5.16 mA
